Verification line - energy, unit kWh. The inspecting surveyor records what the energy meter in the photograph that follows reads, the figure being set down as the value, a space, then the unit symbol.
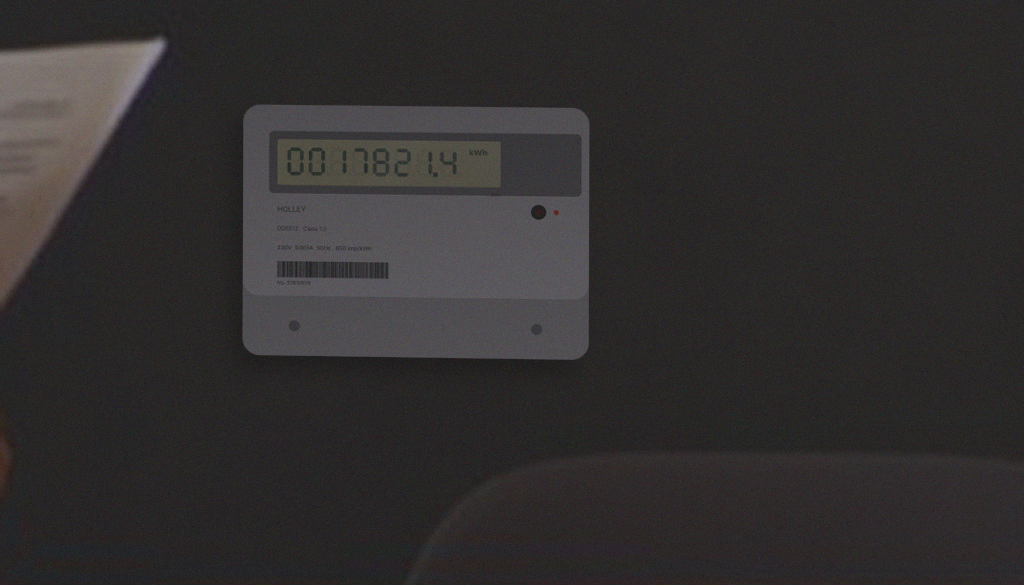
17821.4 kWh
